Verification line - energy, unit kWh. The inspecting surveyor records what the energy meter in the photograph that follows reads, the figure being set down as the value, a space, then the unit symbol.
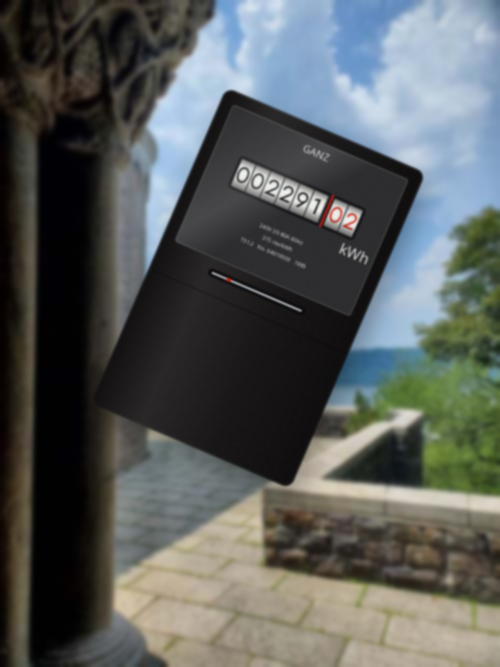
2291.02 kWh
